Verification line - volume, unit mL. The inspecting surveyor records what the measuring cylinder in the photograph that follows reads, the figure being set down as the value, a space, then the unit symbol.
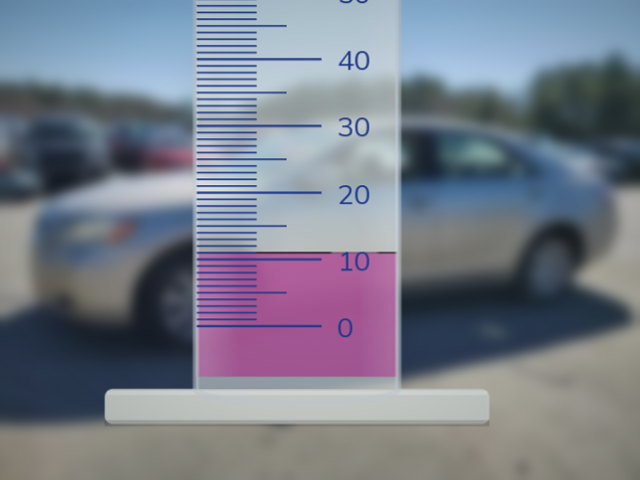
11 mL
